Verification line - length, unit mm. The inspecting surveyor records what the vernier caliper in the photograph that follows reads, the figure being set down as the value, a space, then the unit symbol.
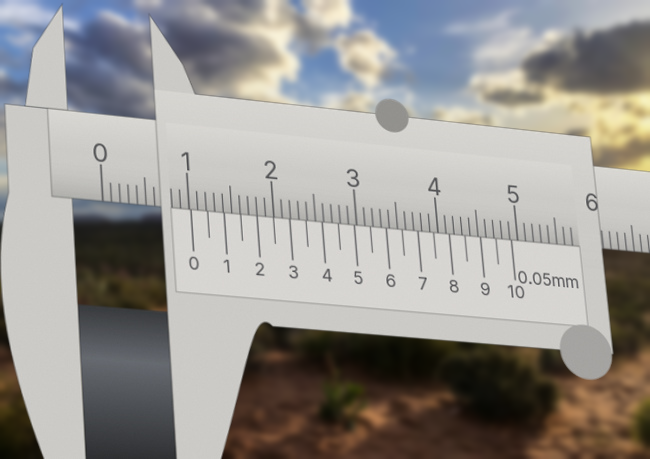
10.2 mm
